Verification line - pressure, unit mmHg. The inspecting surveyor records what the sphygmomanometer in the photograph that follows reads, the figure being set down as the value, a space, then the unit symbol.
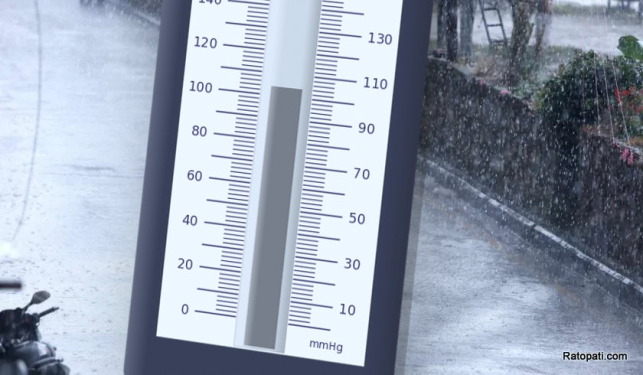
104 mmHg
